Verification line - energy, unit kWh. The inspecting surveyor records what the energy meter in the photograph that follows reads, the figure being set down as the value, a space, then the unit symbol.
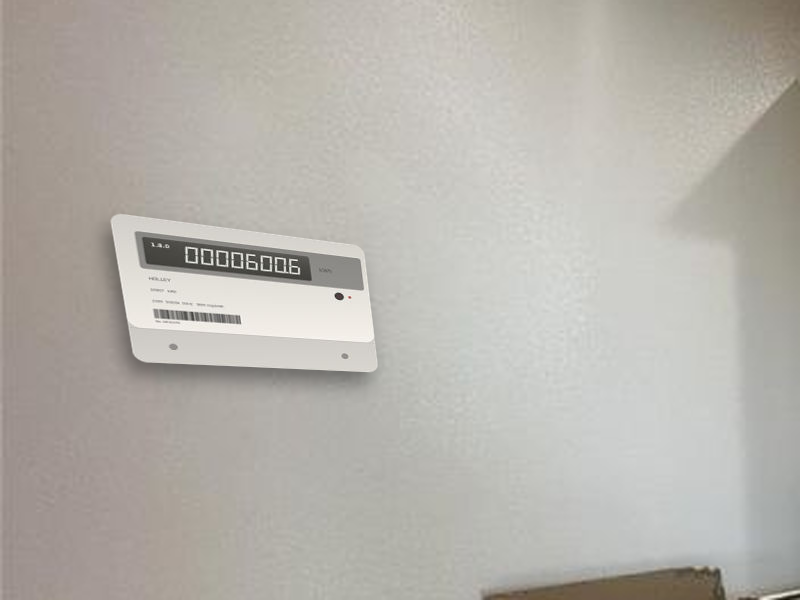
600.6 kWh
